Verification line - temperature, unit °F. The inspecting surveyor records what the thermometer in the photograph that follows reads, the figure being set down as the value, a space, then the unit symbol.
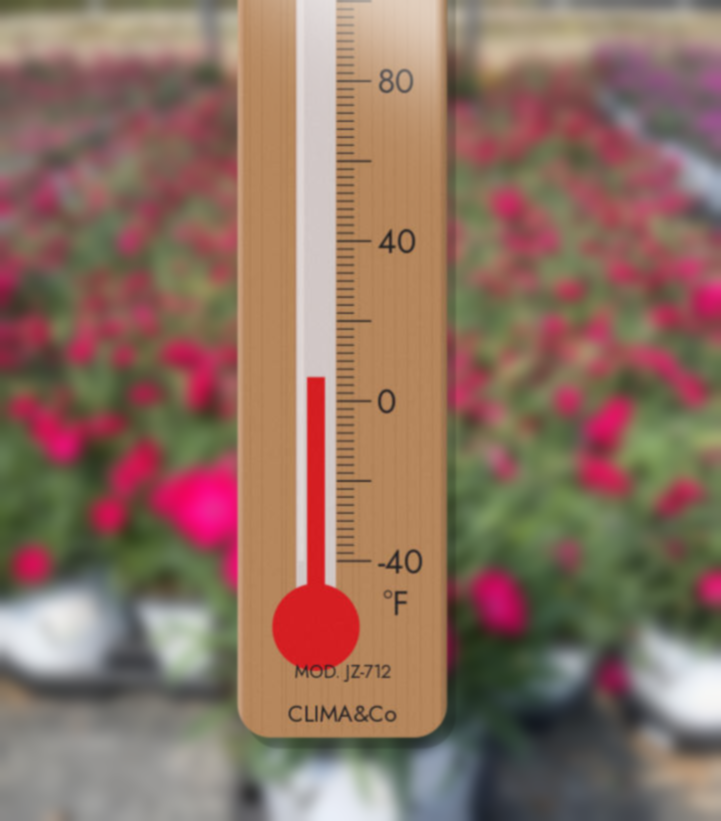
6 °F
